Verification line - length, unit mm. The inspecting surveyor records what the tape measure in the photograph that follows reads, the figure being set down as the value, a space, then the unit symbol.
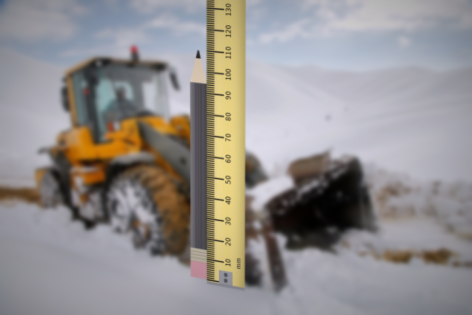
110 mm
